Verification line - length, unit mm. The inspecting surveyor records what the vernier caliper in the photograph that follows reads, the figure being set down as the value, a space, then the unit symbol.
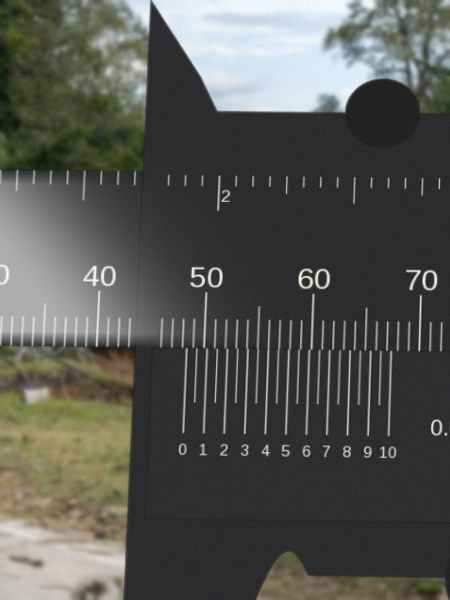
48.4 mm
